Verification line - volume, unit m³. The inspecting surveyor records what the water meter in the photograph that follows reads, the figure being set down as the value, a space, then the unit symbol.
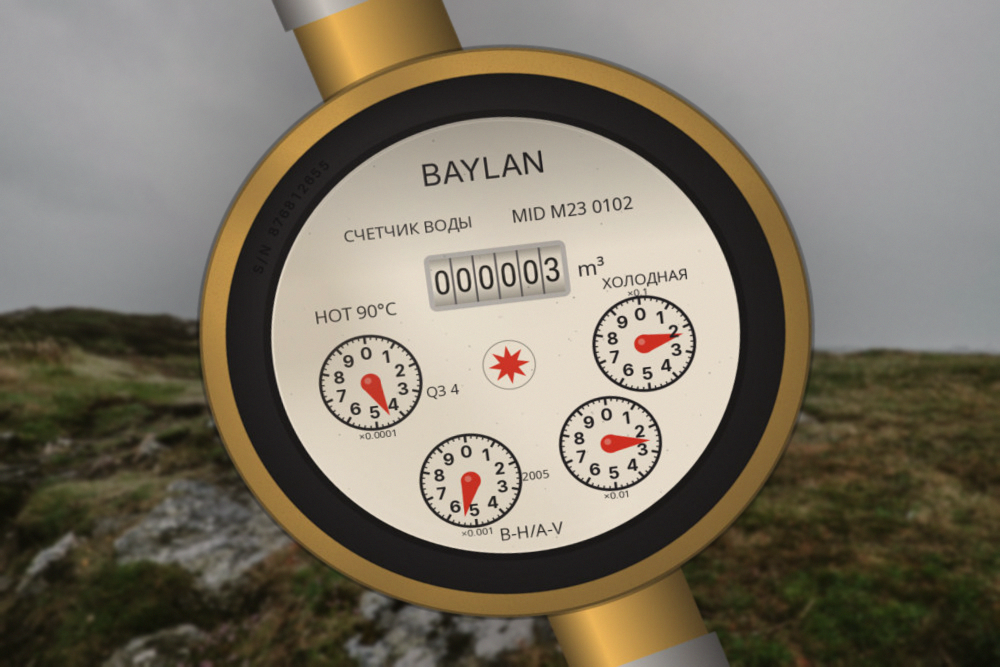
3.2254 m³
